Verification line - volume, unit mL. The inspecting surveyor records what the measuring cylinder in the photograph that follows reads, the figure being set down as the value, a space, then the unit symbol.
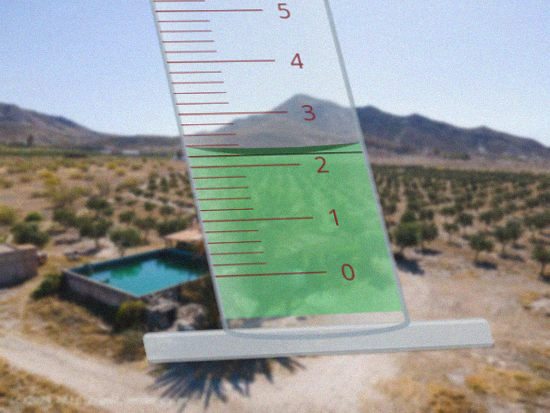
2.2 mL
